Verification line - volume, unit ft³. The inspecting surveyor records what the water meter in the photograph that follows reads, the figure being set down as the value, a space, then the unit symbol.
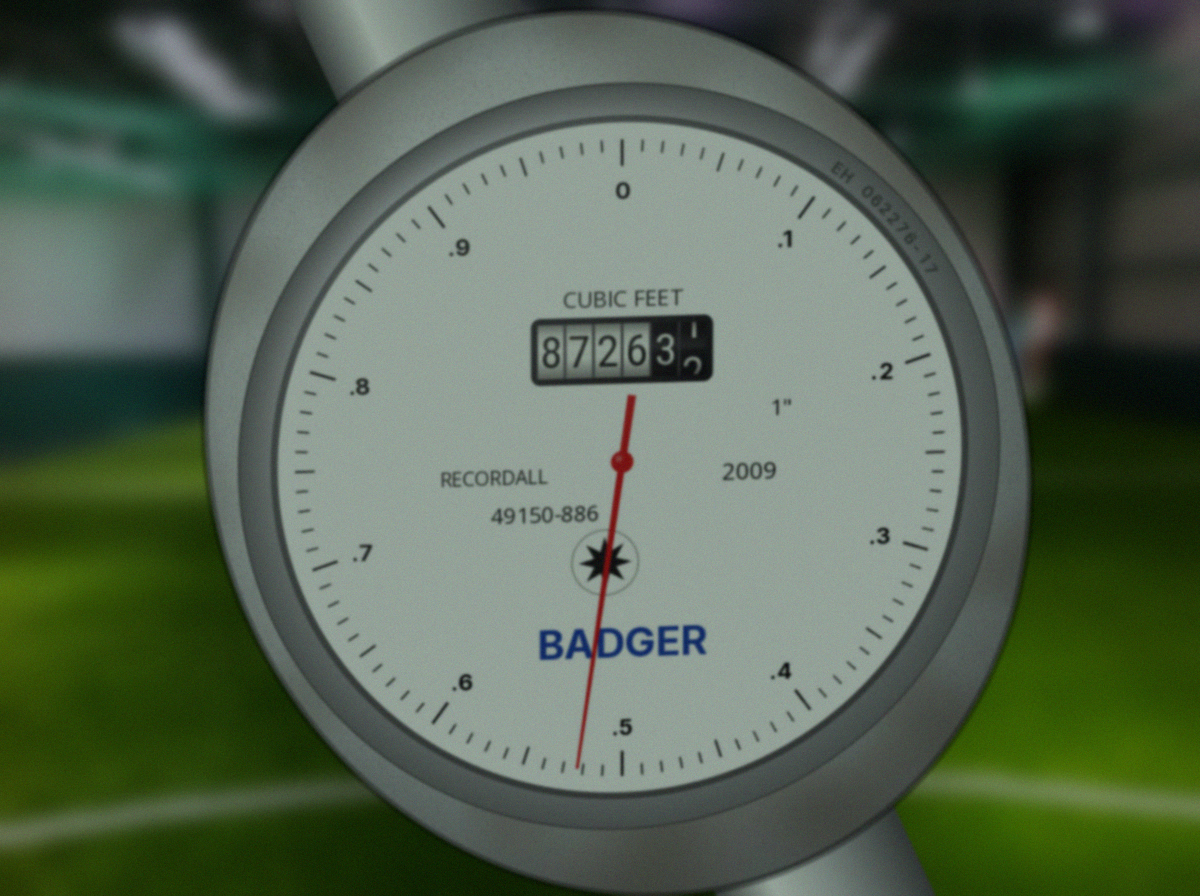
872631.52 ft³
